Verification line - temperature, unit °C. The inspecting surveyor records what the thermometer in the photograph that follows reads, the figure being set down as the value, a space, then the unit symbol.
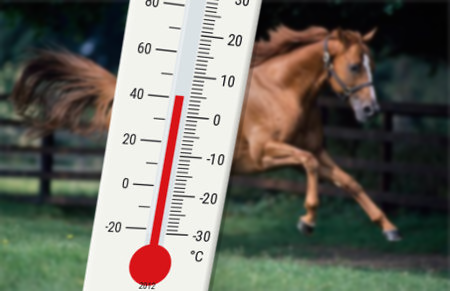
5 °C
